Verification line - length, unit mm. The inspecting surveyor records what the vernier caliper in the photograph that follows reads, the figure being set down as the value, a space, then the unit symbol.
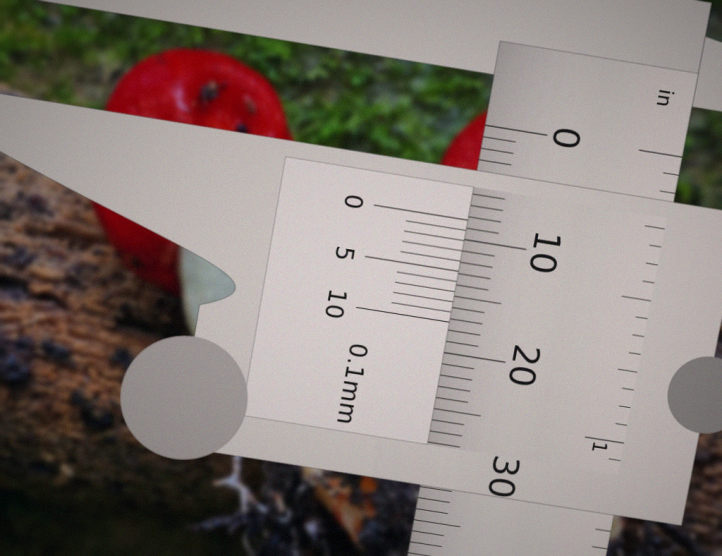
8.3 mm
